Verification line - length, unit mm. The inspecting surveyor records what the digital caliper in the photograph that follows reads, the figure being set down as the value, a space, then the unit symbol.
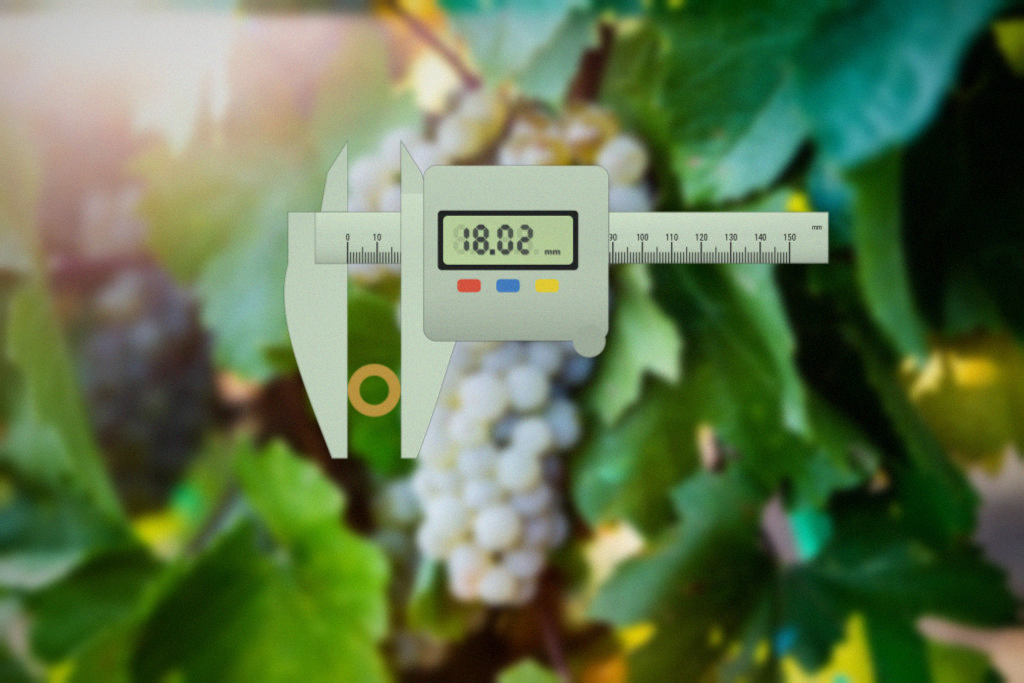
18.02 mm
